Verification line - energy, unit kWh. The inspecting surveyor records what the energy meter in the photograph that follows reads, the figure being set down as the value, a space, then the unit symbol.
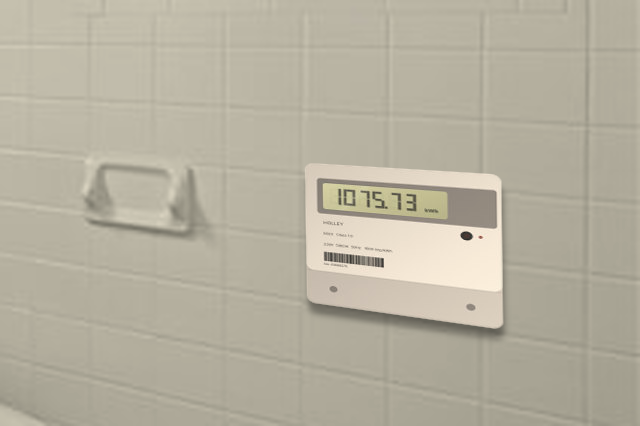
1075.73 kWh
